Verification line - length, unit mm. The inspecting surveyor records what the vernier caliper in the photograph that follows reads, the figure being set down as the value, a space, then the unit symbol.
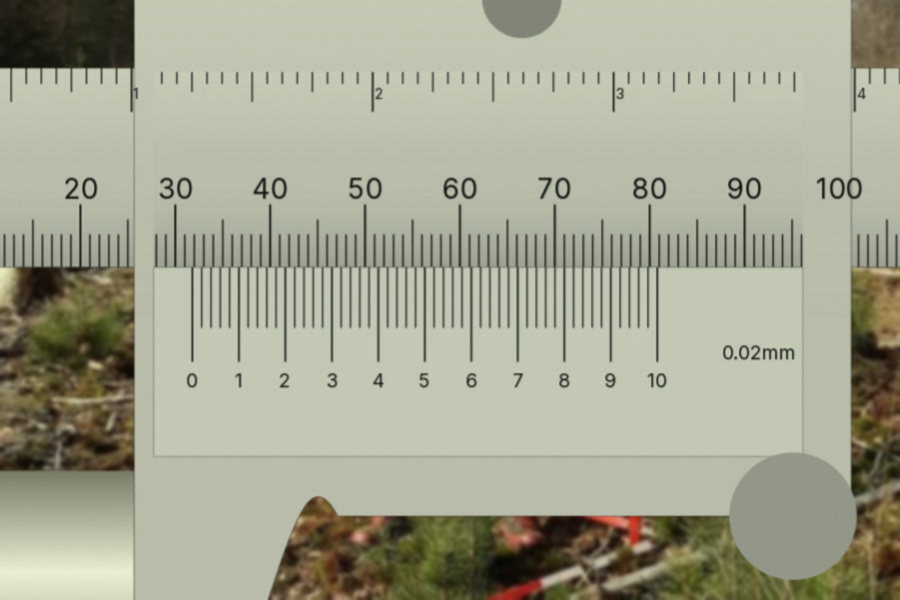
31.8 mm
